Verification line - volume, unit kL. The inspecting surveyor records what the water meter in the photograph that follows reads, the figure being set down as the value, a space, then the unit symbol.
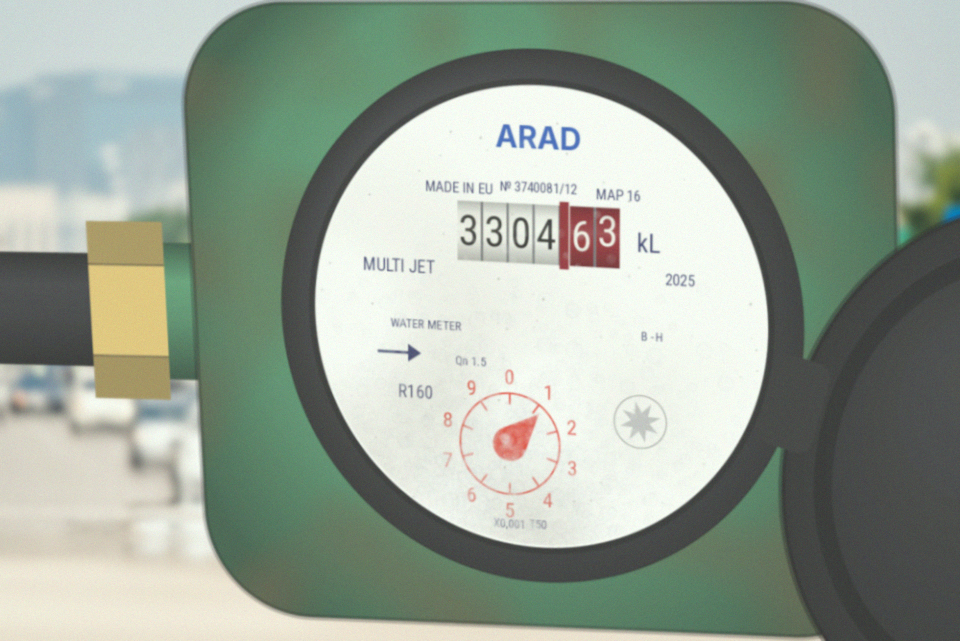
3304.631 kL
